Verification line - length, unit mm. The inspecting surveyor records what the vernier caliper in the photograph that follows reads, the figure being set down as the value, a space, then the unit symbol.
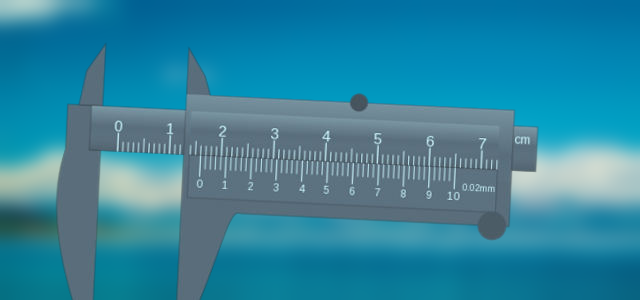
16.0 mm
